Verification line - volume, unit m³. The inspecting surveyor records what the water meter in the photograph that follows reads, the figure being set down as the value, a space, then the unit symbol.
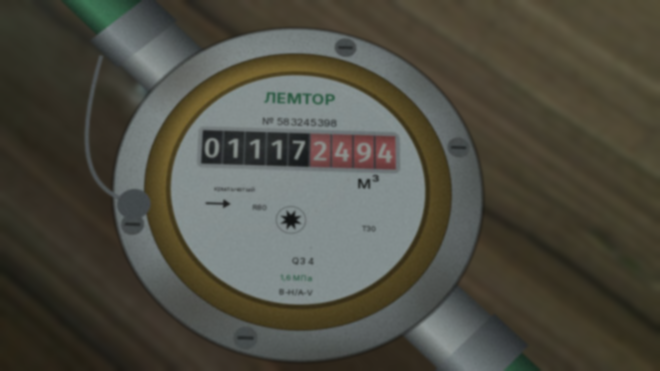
1117.2494 m³
